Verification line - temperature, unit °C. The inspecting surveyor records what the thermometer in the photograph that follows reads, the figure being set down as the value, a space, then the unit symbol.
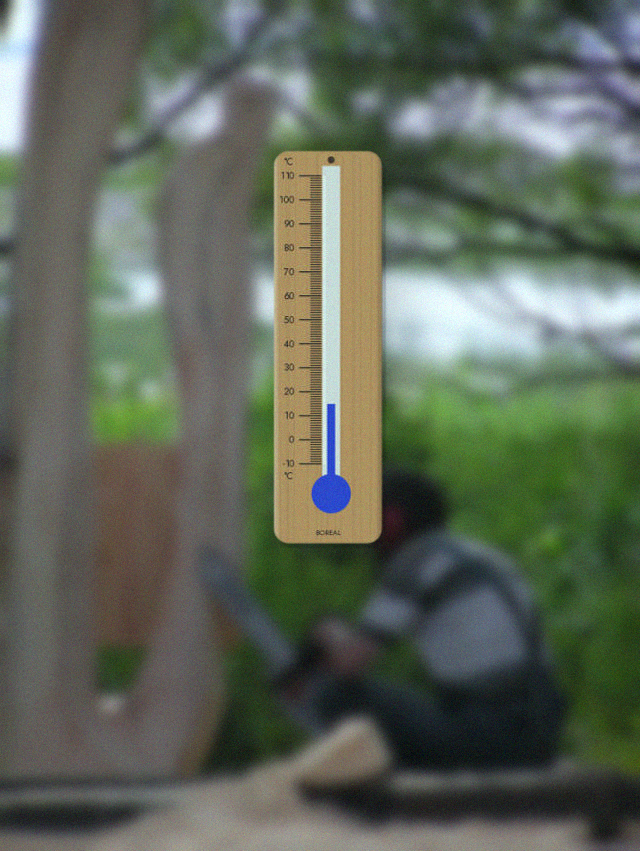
15 °C
